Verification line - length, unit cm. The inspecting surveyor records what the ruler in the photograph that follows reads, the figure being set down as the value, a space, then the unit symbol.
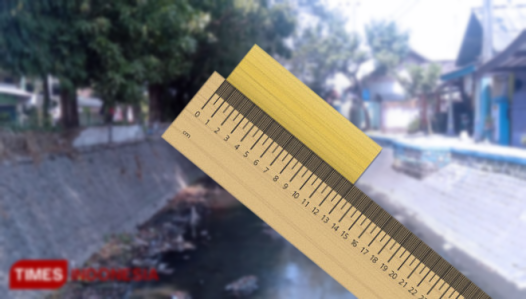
13 cm
